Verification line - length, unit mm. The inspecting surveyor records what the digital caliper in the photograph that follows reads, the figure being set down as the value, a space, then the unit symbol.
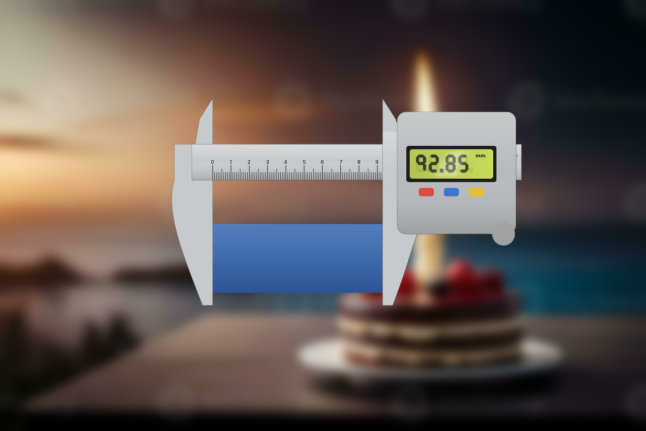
92.85 mm
